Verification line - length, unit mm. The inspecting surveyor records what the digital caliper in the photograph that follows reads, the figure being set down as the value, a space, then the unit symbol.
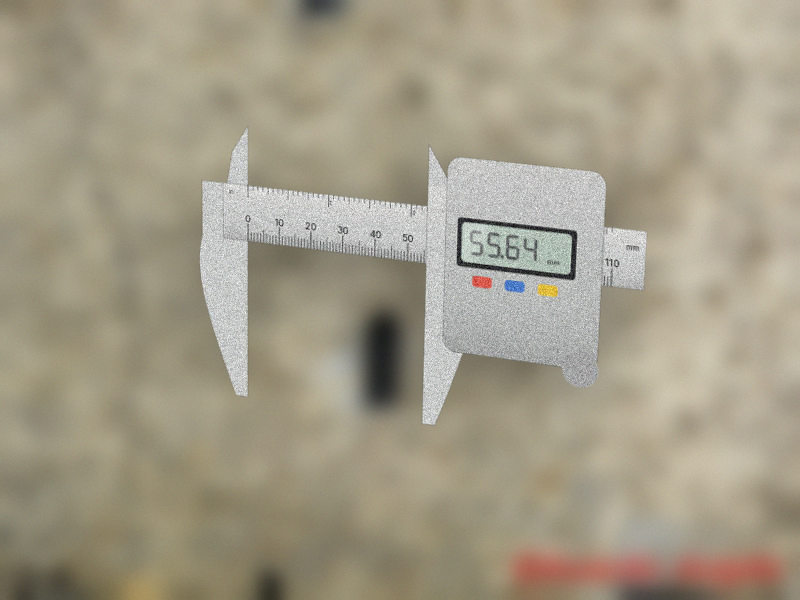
55.64 mm
